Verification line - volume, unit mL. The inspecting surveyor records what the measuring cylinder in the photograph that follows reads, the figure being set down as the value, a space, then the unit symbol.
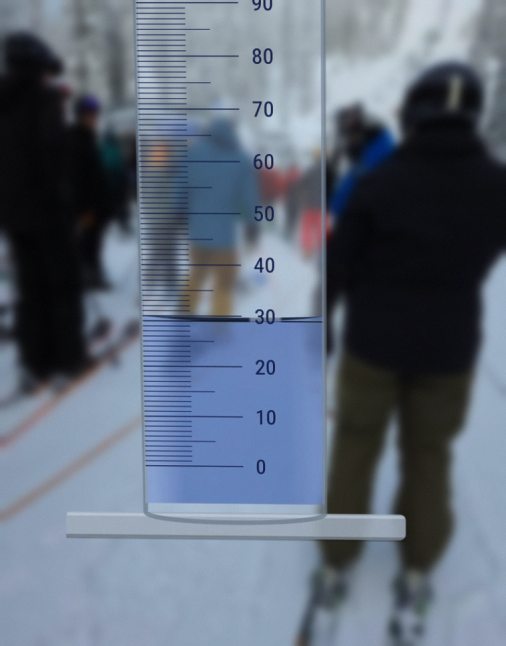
29 mL
